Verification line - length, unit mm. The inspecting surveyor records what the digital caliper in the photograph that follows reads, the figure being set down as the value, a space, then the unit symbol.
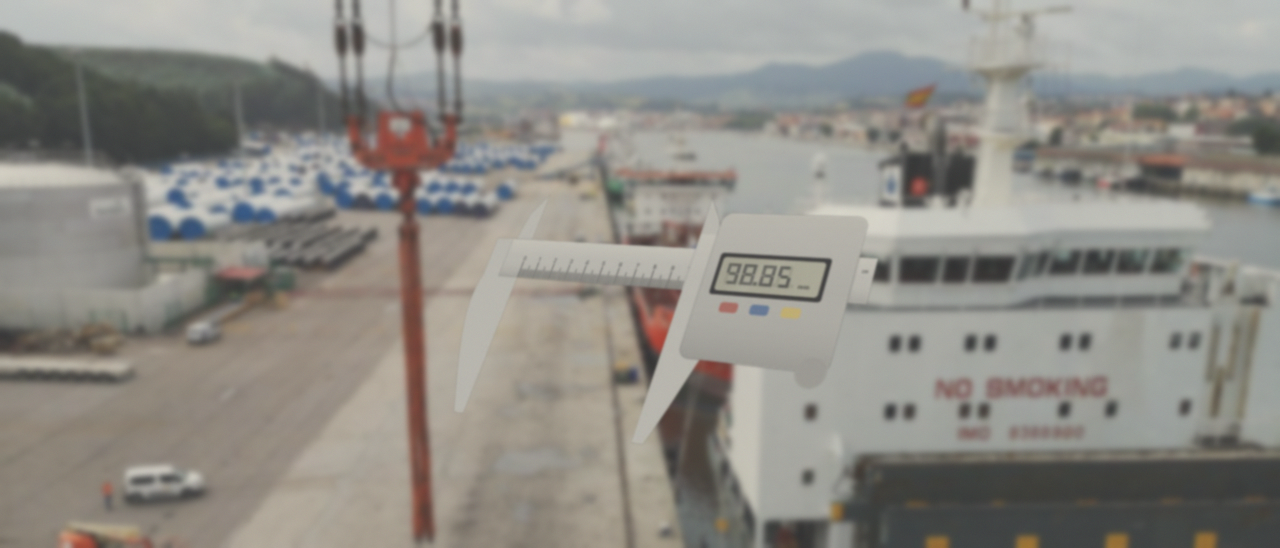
98.85 mm
